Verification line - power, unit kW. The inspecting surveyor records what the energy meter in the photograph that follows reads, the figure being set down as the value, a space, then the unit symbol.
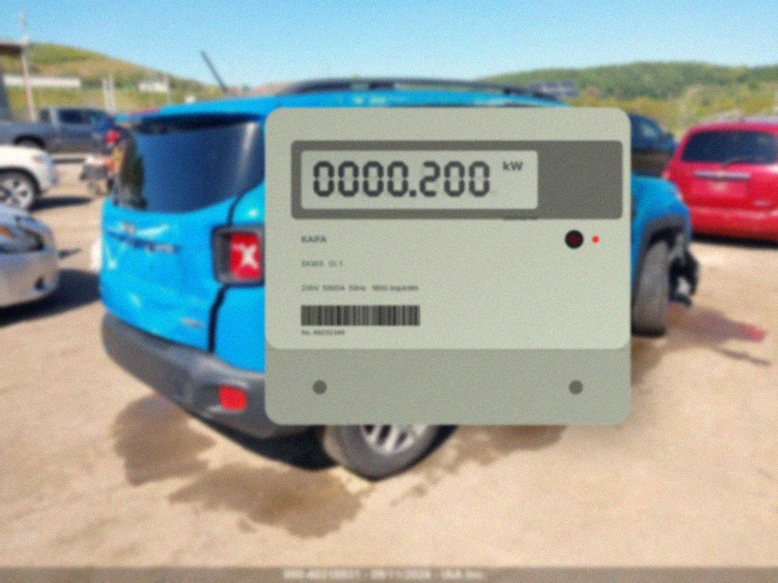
0.200 kW
